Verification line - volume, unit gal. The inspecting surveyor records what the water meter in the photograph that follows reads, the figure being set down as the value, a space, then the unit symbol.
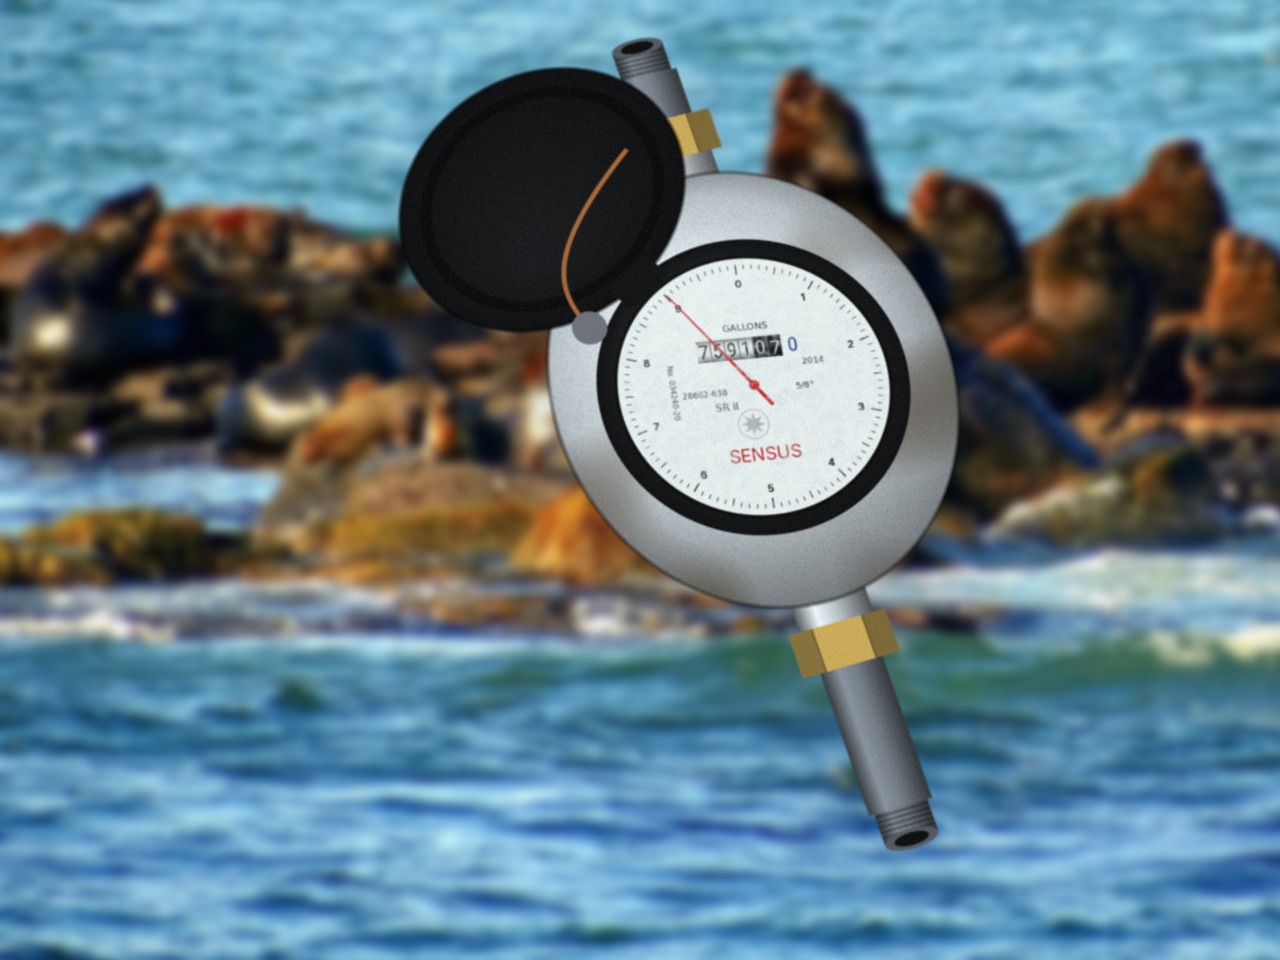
7591069.0 gal
